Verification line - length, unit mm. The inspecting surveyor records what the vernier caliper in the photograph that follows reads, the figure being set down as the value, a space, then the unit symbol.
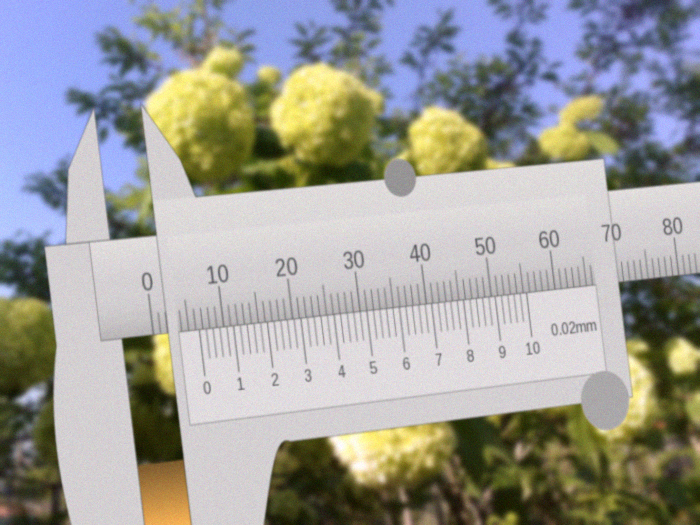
6.5 mm
